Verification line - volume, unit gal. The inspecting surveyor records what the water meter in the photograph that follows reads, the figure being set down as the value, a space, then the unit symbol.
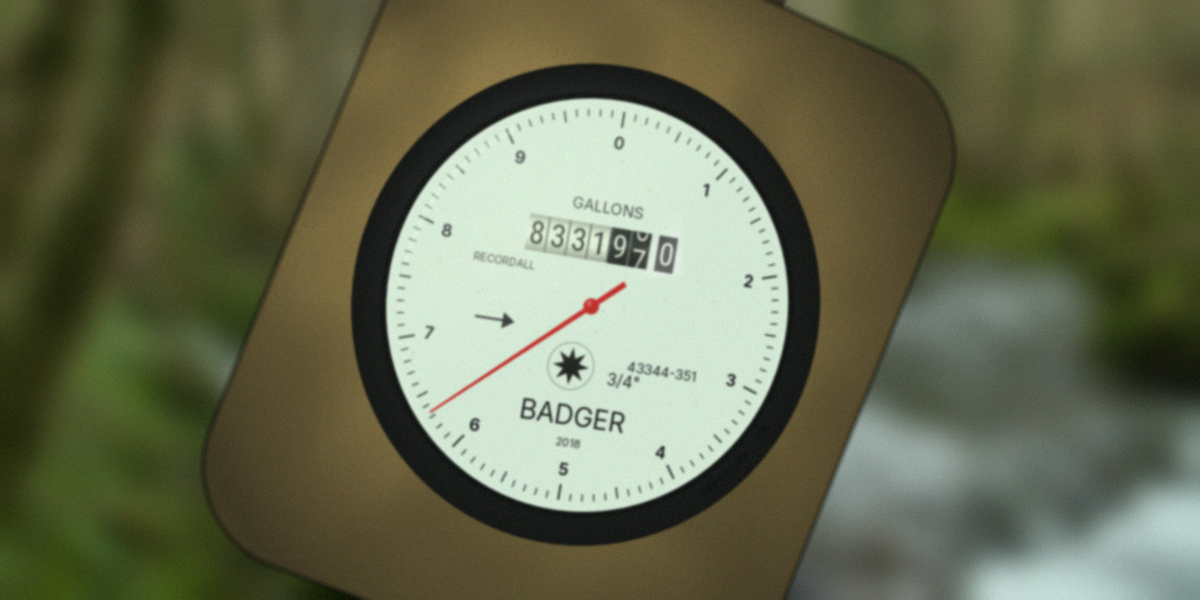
8331966.3 gal
